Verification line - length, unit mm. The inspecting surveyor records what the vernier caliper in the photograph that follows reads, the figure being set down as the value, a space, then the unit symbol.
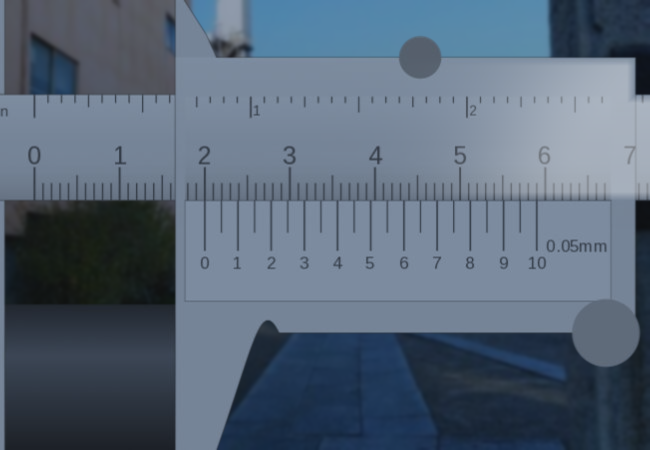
20.0 mm
